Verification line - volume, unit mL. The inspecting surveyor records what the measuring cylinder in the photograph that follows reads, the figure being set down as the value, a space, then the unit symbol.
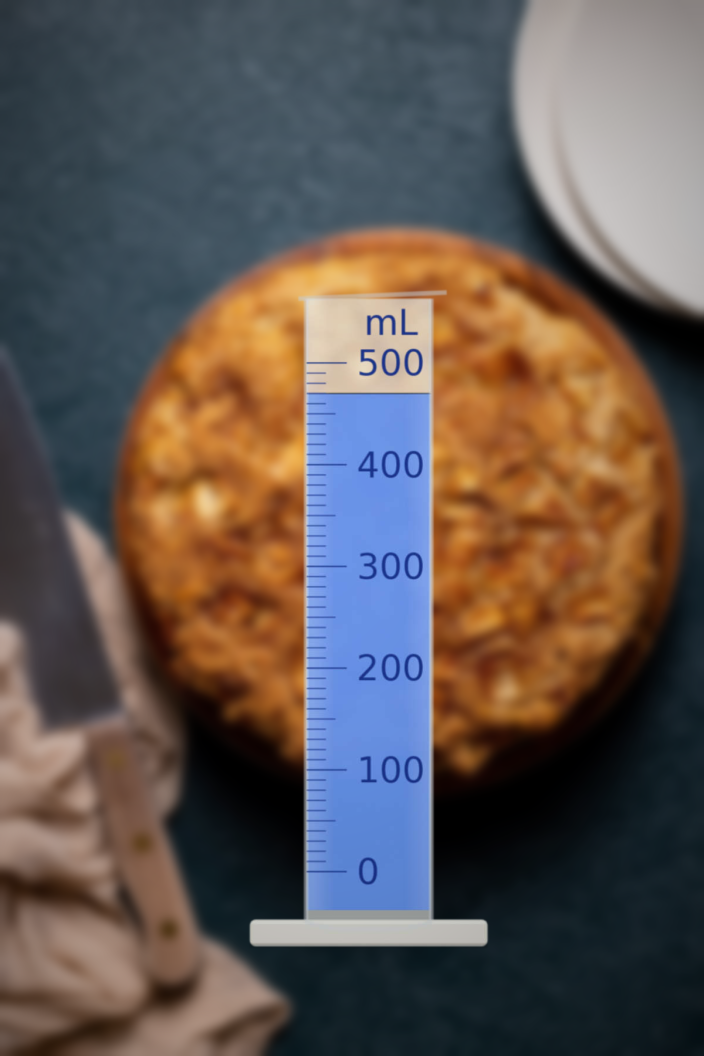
470 mL
